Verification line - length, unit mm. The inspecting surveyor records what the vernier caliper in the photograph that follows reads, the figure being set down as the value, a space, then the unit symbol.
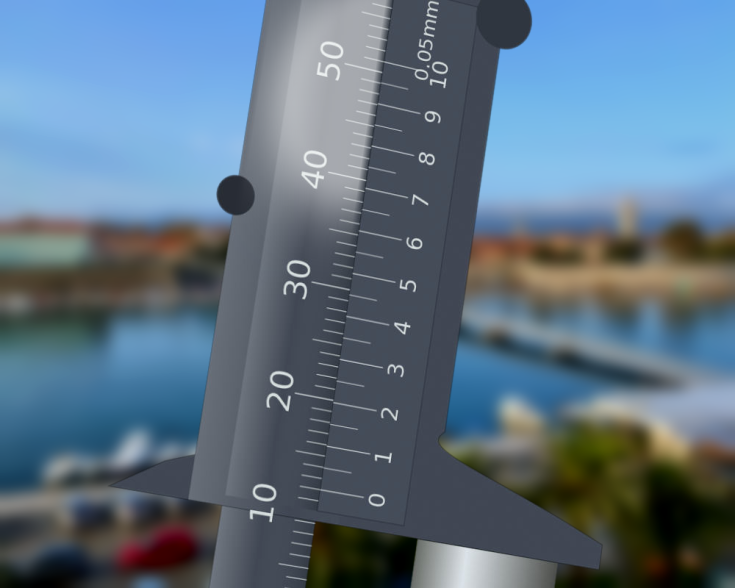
12.0 mm
